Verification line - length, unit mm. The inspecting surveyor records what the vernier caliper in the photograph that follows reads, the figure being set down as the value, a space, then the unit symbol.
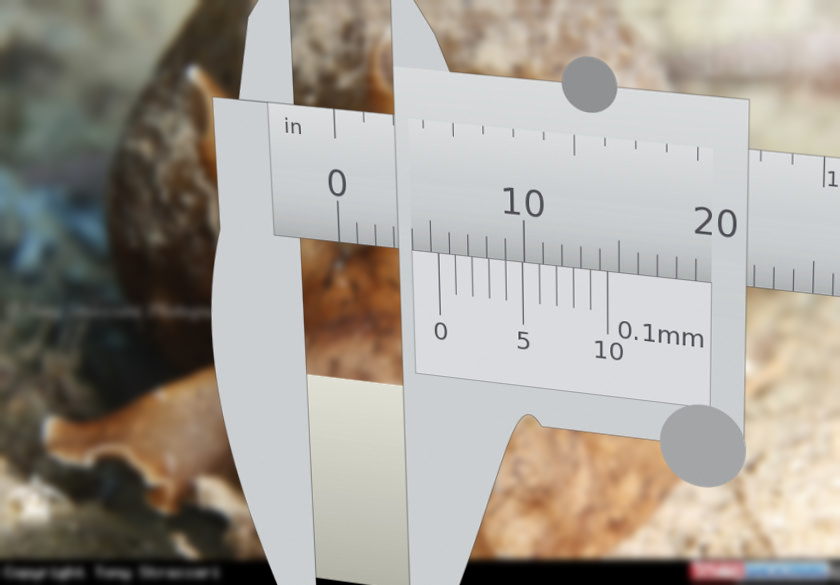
5.4 mm
